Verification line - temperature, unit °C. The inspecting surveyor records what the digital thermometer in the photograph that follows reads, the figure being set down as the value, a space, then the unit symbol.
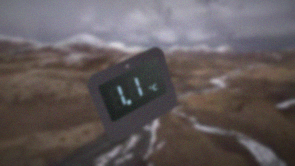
1.1 °C
